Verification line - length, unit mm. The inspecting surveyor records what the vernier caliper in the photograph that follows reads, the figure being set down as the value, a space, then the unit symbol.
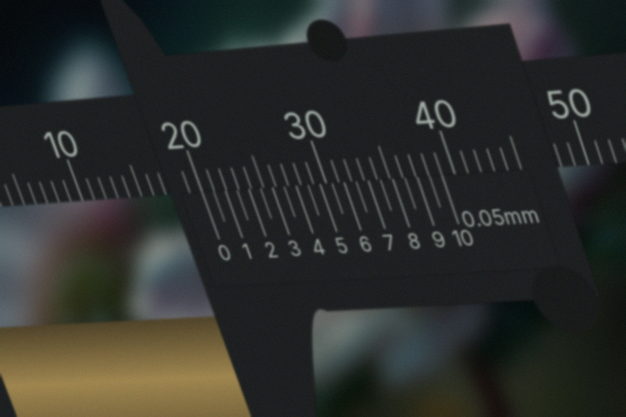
20.0 mm
